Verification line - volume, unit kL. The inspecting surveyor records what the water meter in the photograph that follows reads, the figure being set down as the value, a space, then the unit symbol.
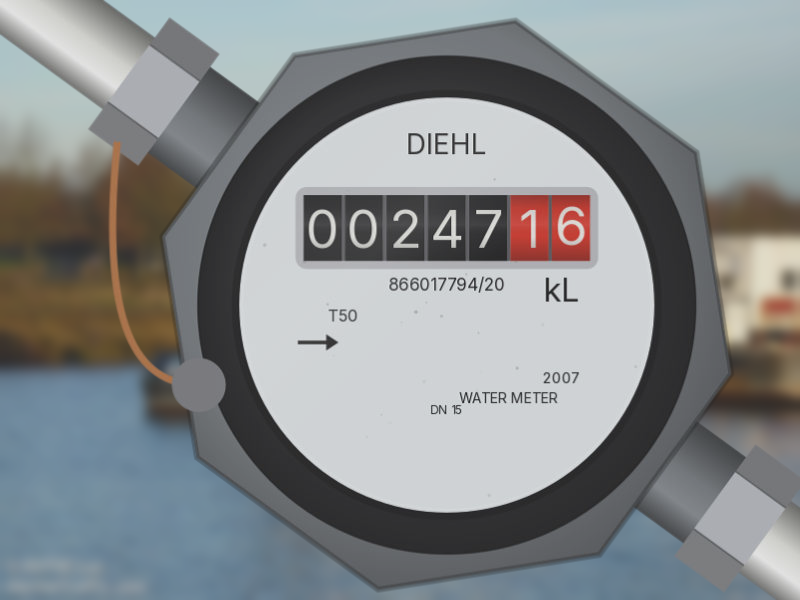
247.16 kL
